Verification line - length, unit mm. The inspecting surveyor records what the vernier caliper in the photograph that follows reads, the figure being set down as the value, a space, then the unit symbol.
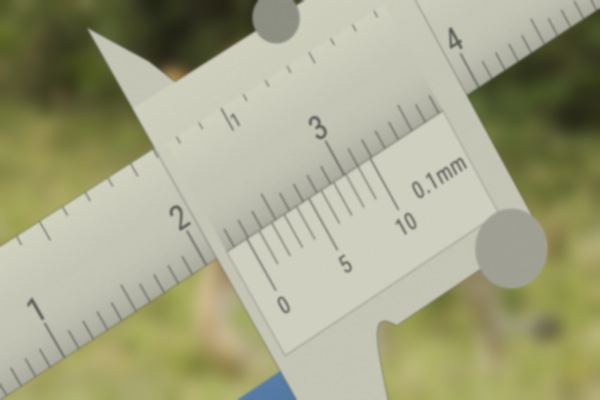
22.9 mm
